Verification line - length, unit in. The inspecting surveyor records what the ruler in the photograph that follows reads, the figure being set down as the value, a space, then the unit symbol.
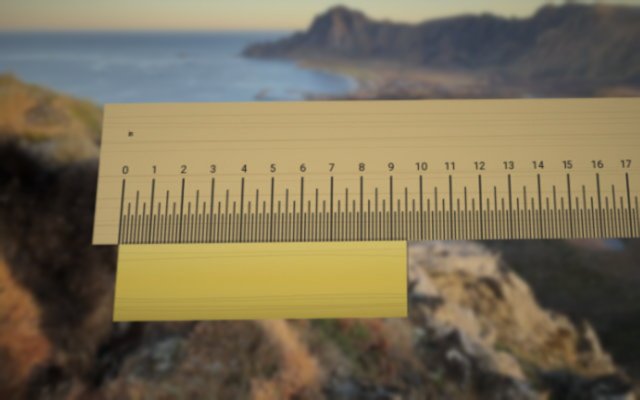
9.5 in
